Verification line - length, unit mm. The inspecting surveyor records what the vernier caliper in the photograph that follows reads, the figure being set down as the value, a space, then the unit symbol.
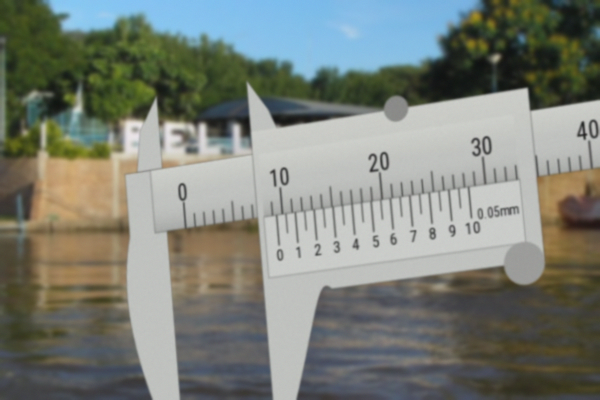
9.4 mm
